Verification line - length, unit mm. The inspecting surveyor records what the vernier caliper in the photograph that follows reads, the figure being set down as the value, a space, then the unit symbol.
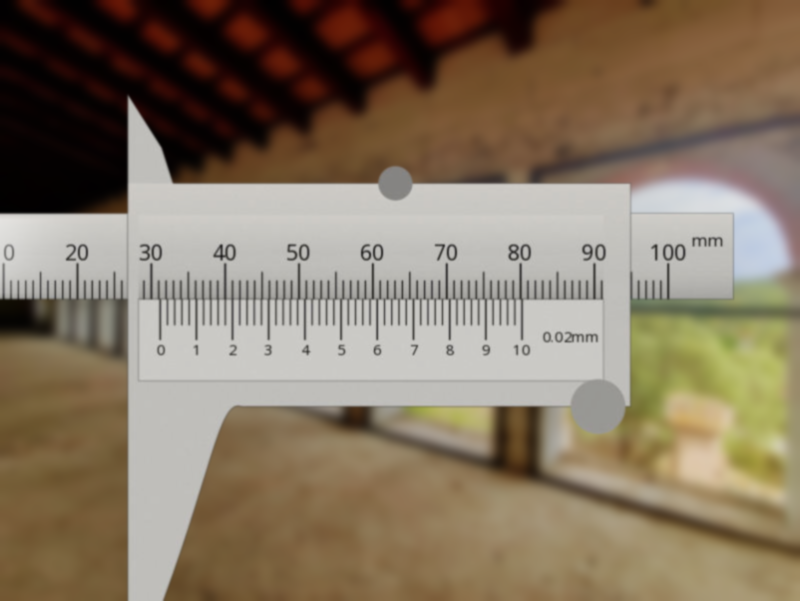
31.2 mm
